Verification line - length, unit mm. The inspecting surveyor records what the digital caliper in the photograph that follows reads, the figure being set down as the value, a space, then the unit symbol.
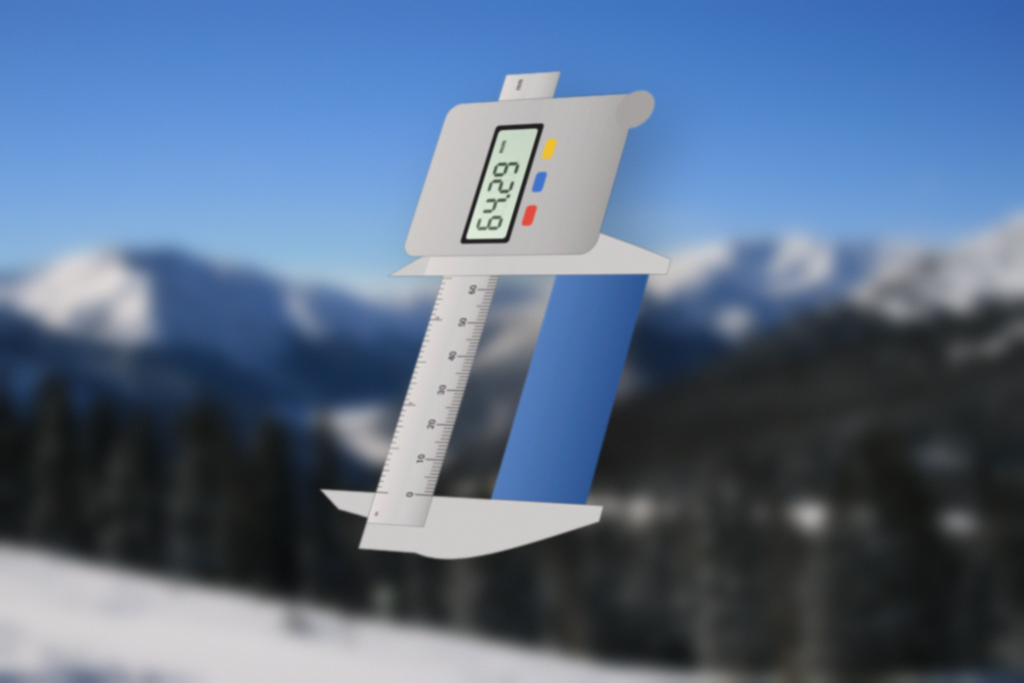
64.29 mm
